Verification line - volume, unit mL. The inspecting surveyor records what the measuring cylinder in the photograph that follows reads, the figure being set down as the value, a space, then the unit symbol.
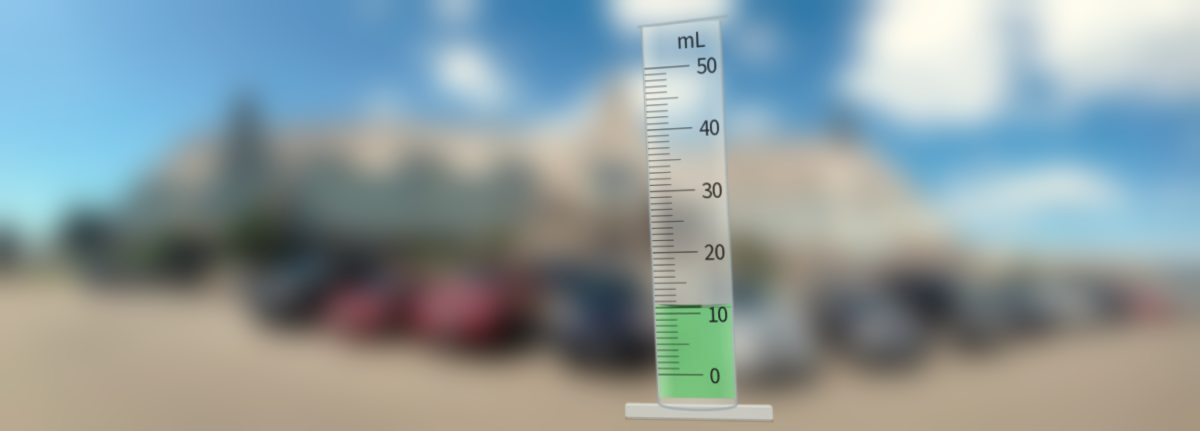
11 mL
